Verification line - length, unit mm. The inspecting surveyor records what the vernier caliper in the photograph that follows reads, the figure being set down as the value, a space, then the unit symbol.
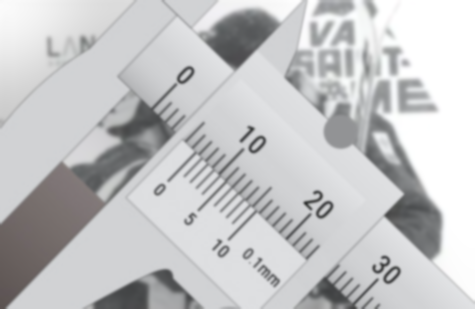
6.6 mm
